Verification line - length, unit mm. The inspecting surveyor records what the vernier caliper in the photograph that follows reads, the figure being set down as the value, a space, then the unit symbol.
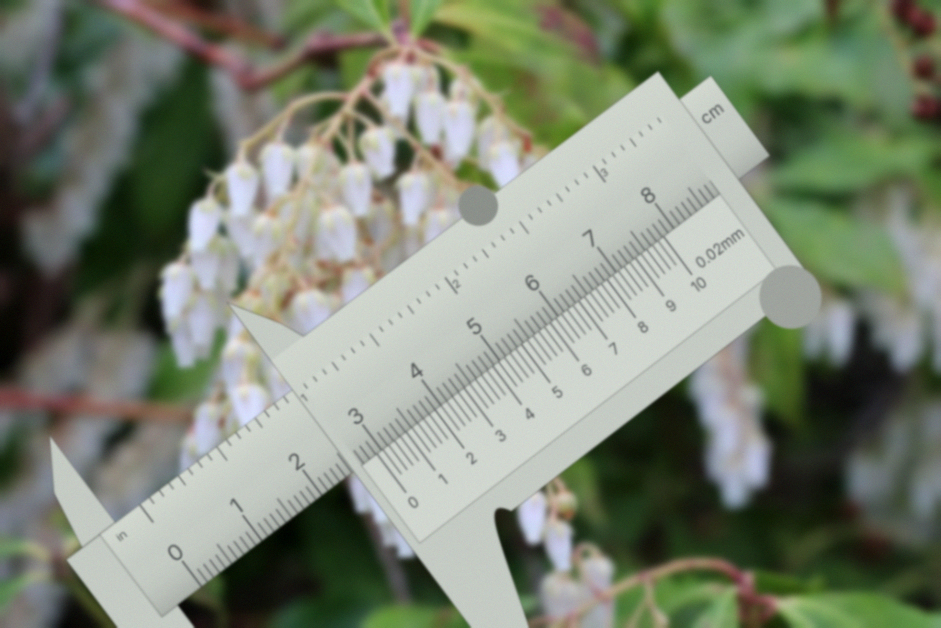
29.2 mm
